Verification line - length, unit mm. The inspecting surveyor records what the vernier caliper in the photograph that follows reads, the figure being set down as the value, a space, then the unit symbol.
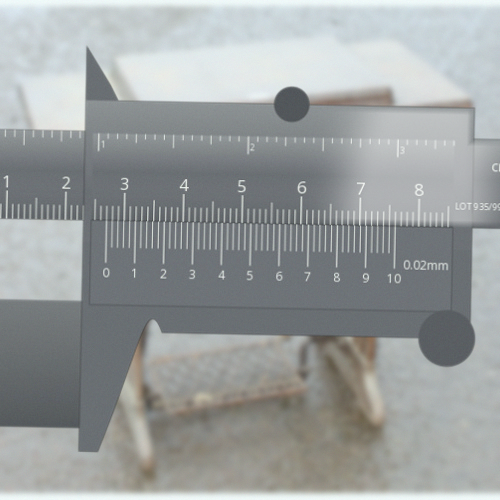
27.0 mm
